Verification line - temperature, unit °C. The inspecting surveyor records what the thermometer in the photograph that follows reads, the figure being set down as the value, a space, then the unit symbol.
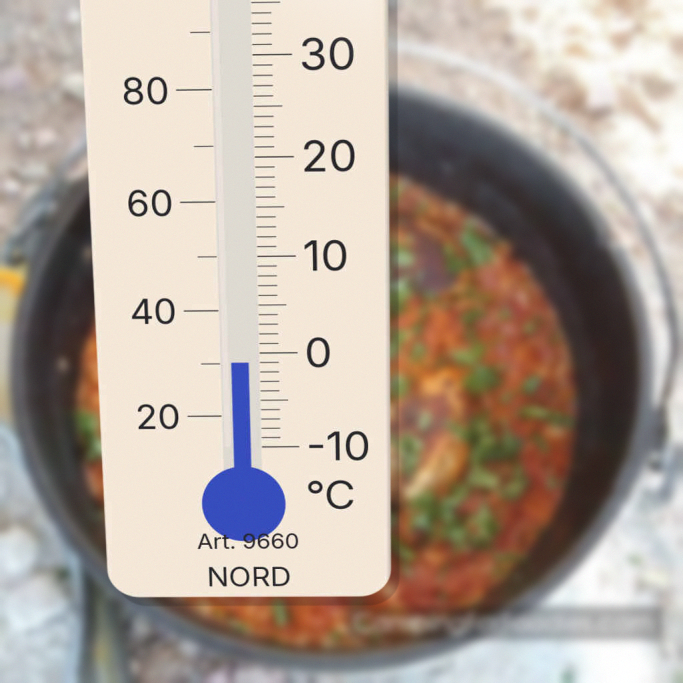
-1 °C
